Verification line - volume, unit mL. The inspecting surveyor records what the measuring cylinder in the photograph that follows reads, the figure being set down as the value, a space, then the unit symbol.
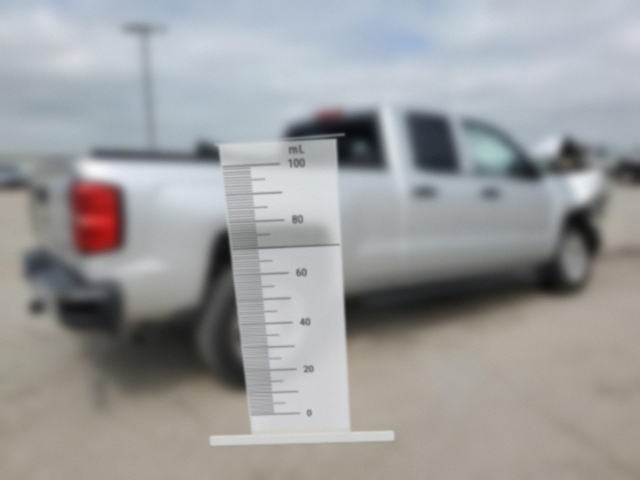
70 mL
